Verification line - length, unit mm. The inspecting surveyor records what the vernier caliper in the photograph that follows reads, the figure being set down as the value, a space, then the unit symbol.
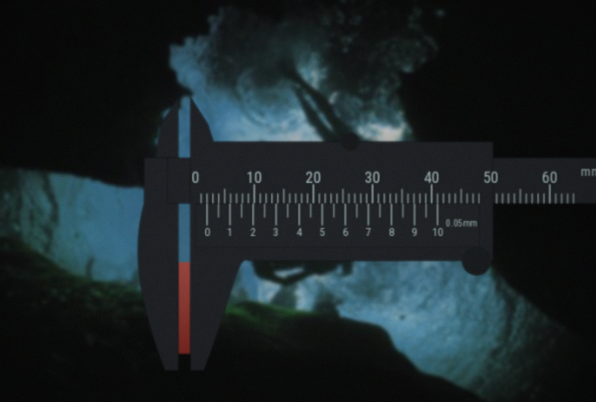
2.0 mm
